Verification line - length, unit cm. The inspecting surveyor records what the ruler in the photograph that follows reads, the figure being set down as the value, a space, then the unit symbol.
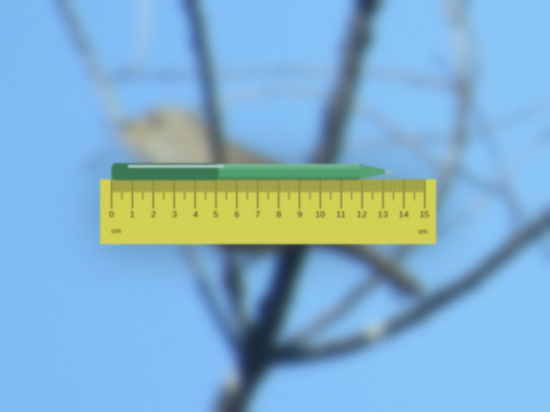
13.5 cm
